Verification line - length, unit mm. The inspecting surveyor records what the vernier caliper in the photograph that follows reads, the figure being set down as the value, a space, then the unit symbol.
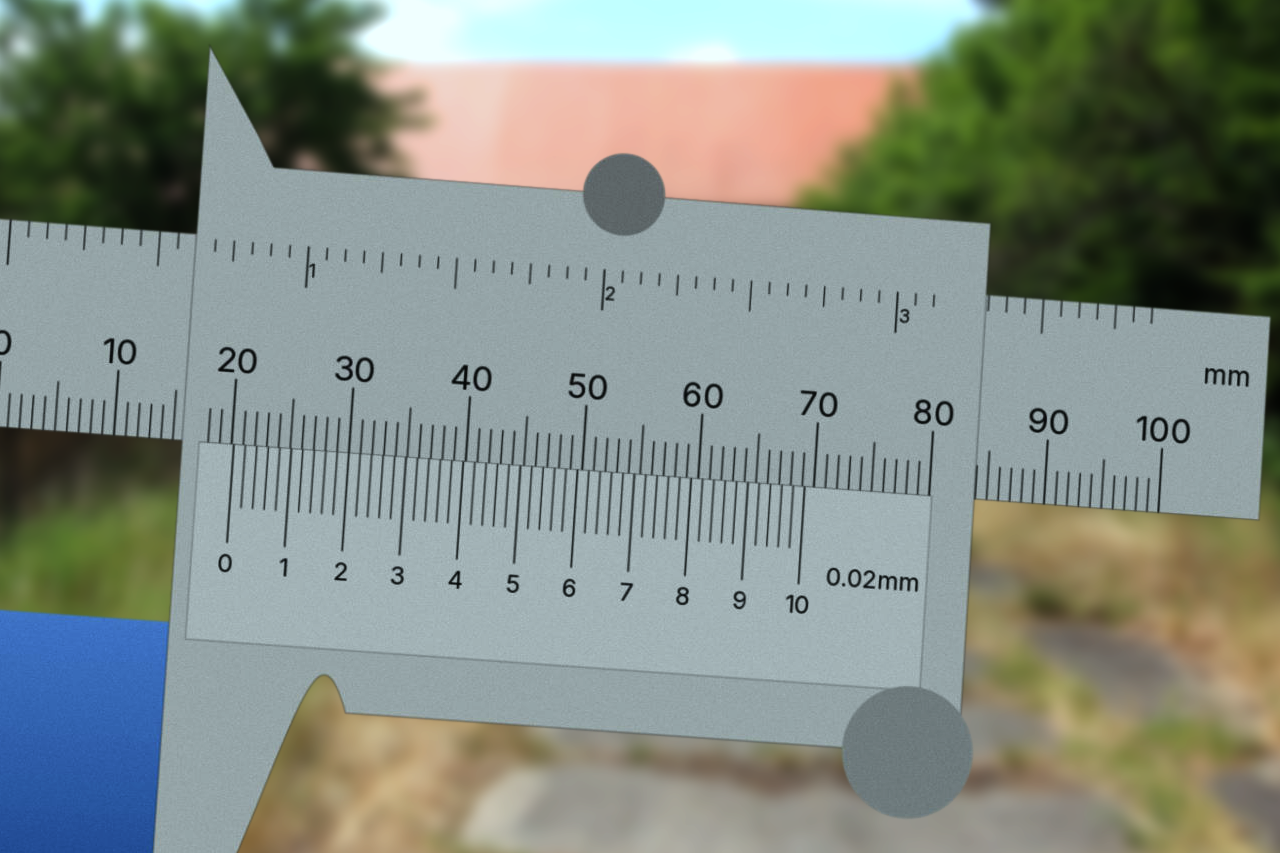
20.2 mm
